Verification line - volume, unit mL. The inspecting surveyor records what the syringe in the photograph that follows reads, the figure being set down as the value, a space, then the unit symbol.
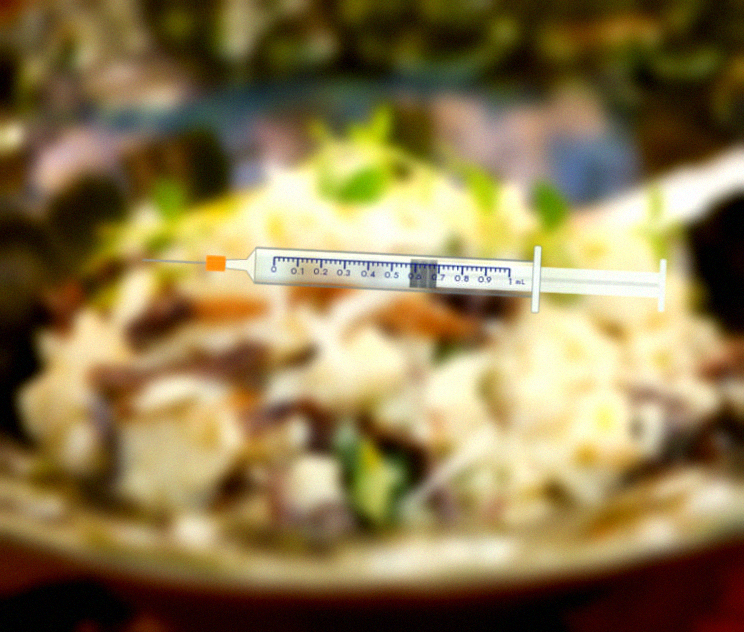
0.58 mL
